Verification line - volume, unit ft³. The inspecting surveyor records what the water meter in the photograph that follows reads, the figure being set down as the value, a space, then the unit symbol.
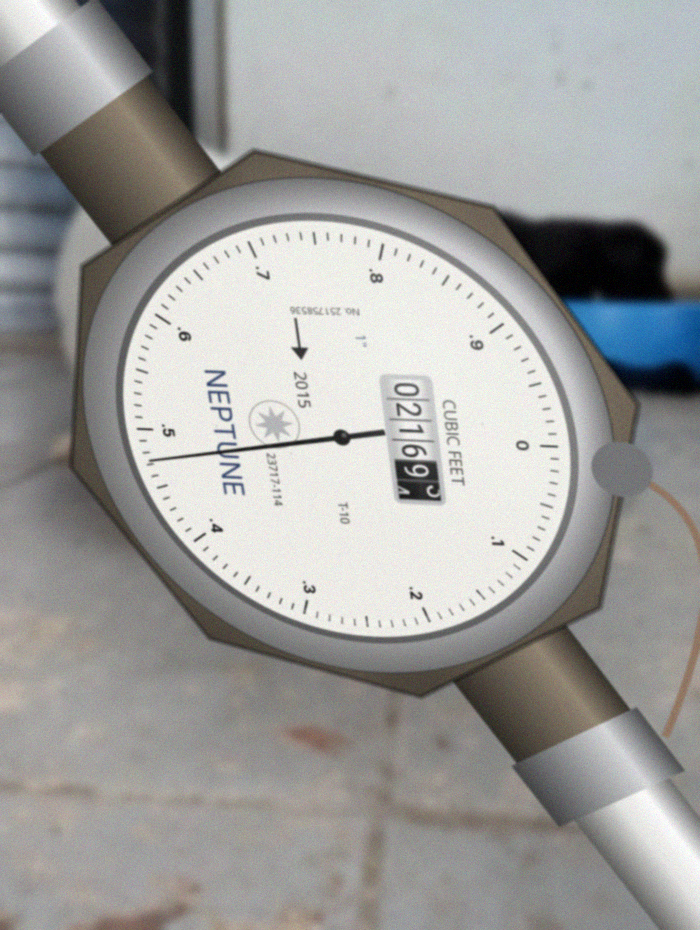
21693.47 ft³
